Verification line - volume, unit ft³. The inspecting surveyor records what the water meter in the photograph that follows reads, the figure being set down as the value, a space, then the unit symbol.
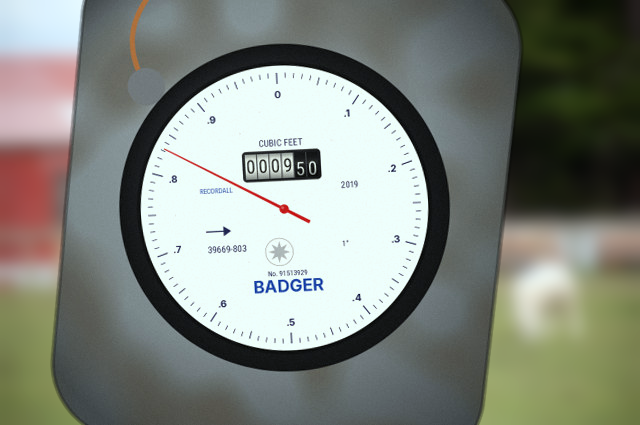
949.83 ft³
